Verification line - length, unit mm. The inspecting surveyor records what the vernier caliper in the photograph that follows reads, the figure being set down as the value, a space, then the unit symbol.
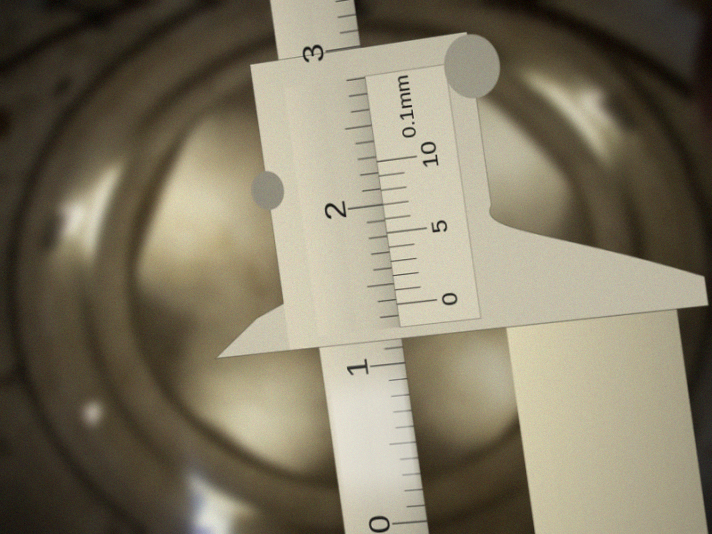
13.7 mm
